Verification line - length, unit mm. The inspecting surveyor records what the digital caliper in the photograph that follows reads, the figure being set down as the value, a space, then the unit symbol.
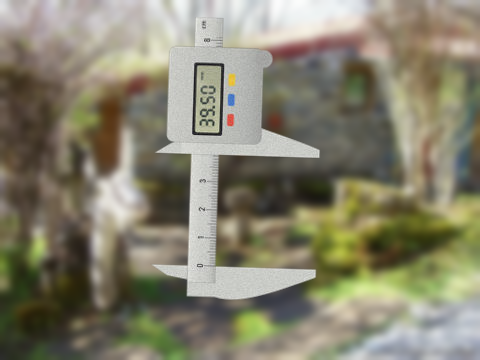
39.50 mm
